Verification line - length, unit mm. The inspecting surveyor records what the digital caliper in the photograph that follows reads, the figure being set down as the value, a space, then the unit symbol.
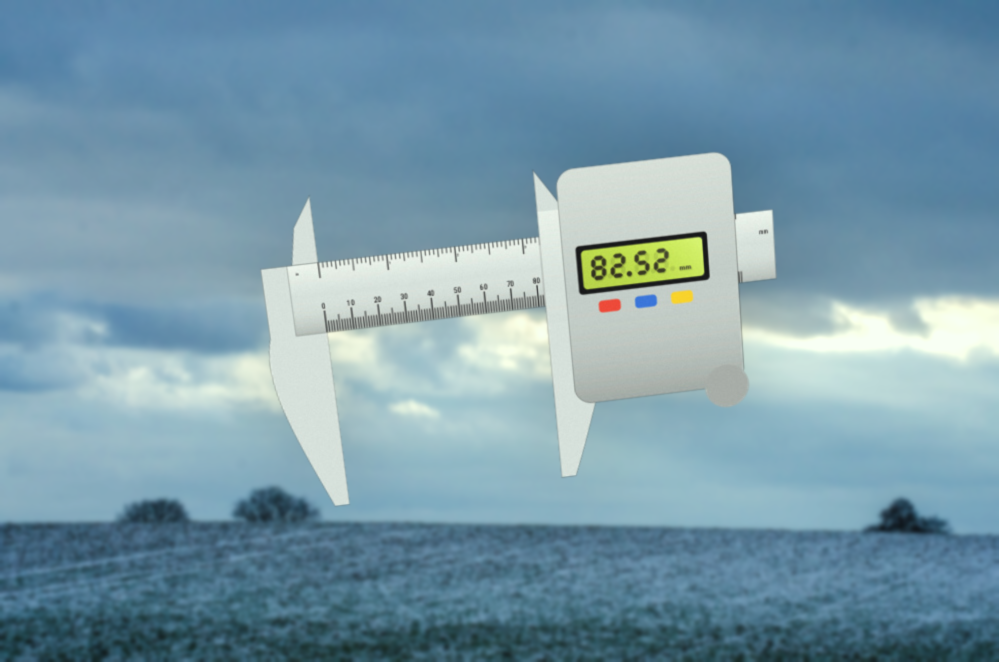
82.52 mm
